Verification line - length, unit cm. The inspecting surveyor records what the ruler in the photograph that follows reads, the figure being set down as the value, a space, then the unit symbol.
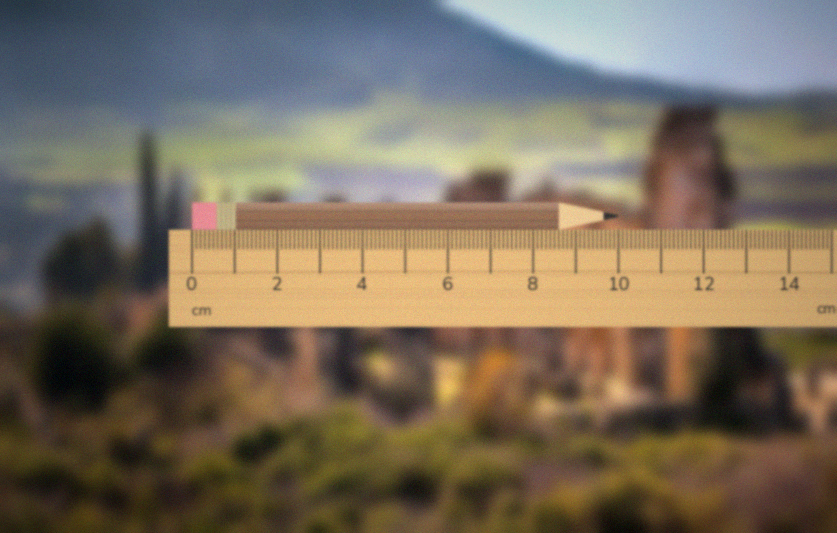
10 cm
